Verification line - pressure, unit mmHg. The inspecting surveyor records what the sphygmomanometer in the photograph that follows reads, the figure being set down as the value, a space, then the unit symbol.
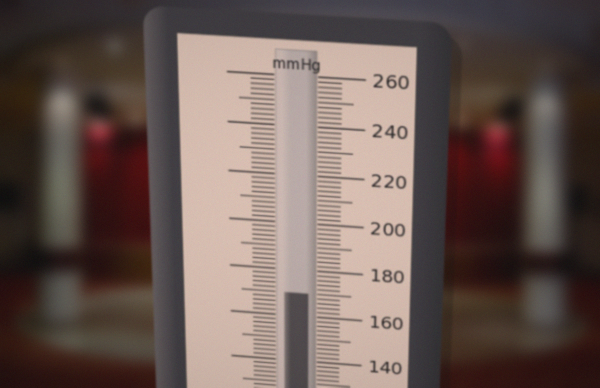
170 mmHg
